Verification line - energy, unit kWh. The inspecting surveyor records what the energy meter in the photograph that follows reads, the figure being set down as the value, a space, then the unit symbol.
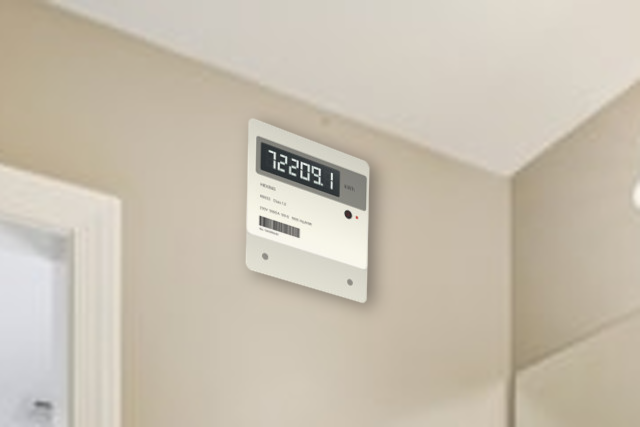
72209.1 kWh
